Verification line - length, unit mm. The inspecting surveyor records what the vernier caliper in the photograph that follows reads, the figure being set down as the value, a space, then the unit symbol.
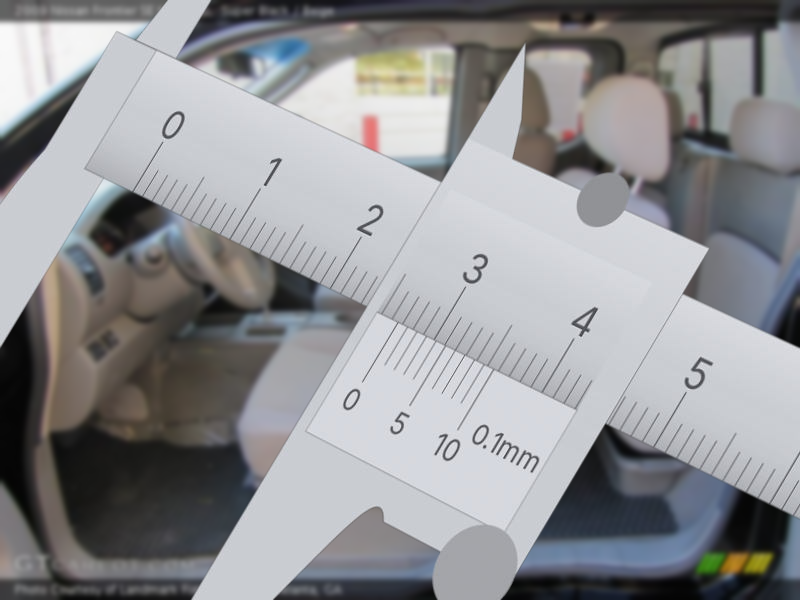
26.6 mm
